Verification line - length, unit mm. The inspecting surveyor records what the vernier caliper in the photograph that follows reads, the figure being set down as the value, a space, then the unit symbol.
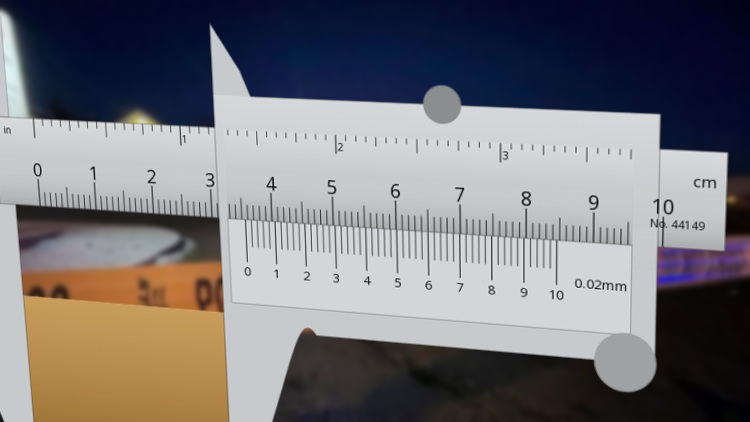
35.6 mm
